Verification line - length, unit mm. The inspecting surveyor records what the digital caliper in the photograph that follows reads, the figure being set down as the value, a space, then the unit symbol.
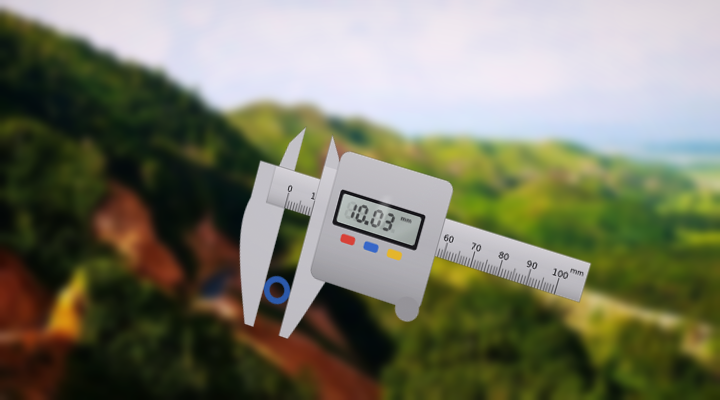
10.03 mm
